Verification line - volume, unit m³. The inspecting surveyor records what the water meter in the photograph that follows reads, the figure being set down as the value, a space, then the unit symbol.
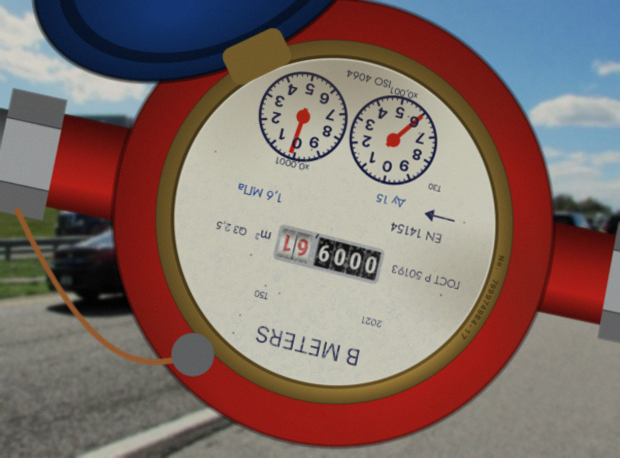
9.6160 m³
